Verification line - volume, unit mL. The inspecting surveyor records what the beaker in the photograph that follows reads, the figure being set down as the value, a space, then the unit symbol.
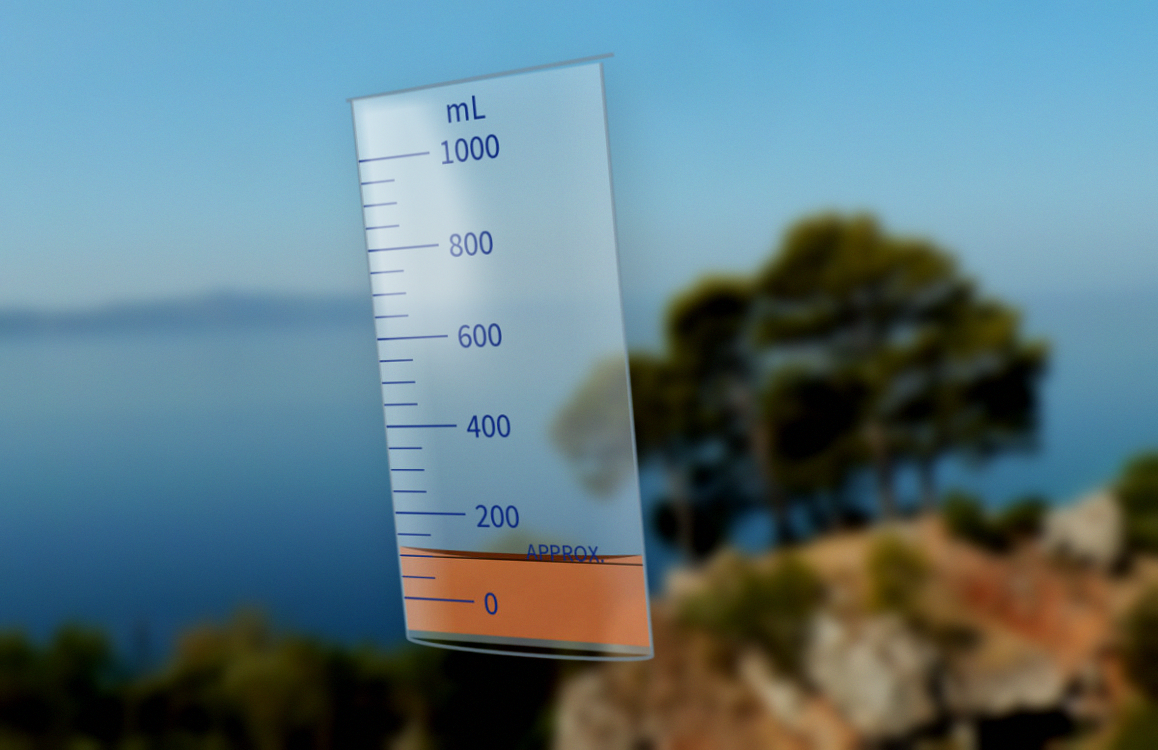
100 mL
